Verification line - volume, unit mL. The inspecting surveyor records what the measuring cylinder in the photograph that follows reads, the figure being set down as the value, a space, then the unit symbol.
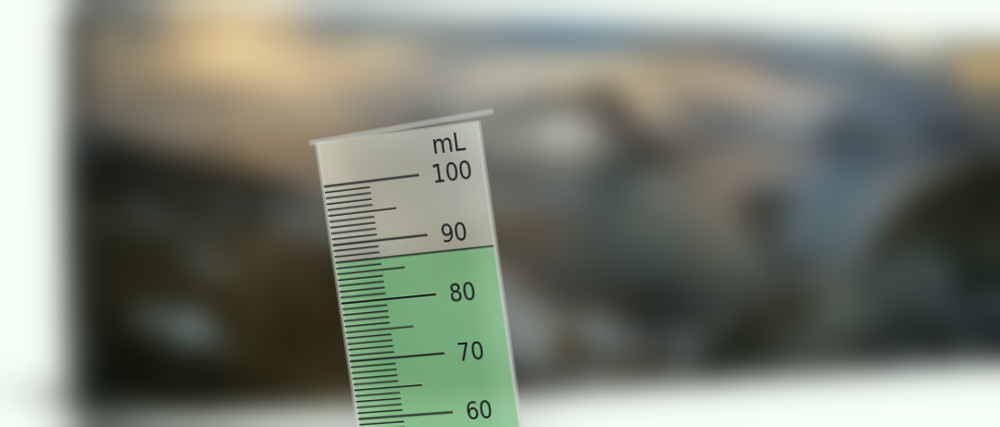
87 mL
